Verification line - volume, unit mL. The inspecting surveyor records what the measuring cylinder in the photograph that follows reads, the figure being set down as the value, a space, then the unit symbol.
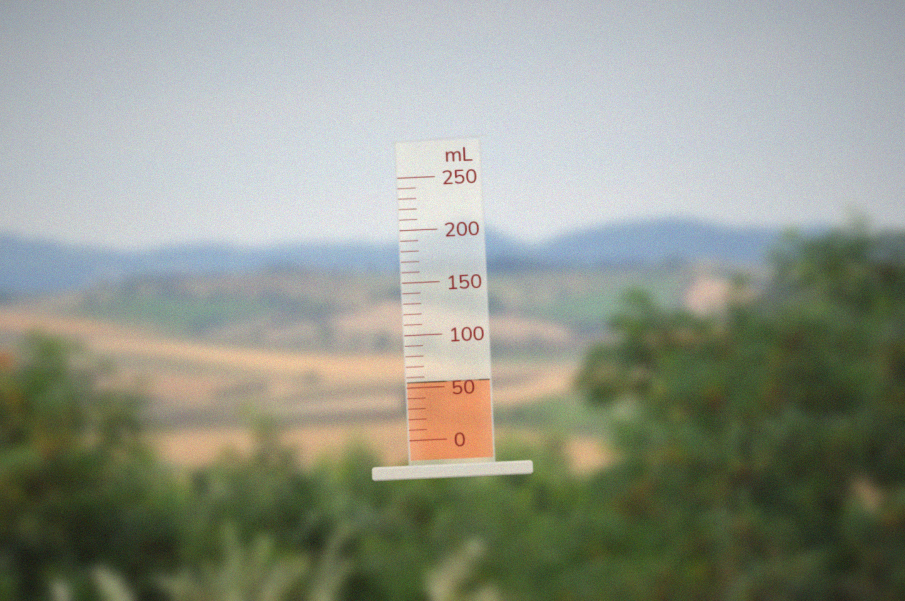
55 mL
